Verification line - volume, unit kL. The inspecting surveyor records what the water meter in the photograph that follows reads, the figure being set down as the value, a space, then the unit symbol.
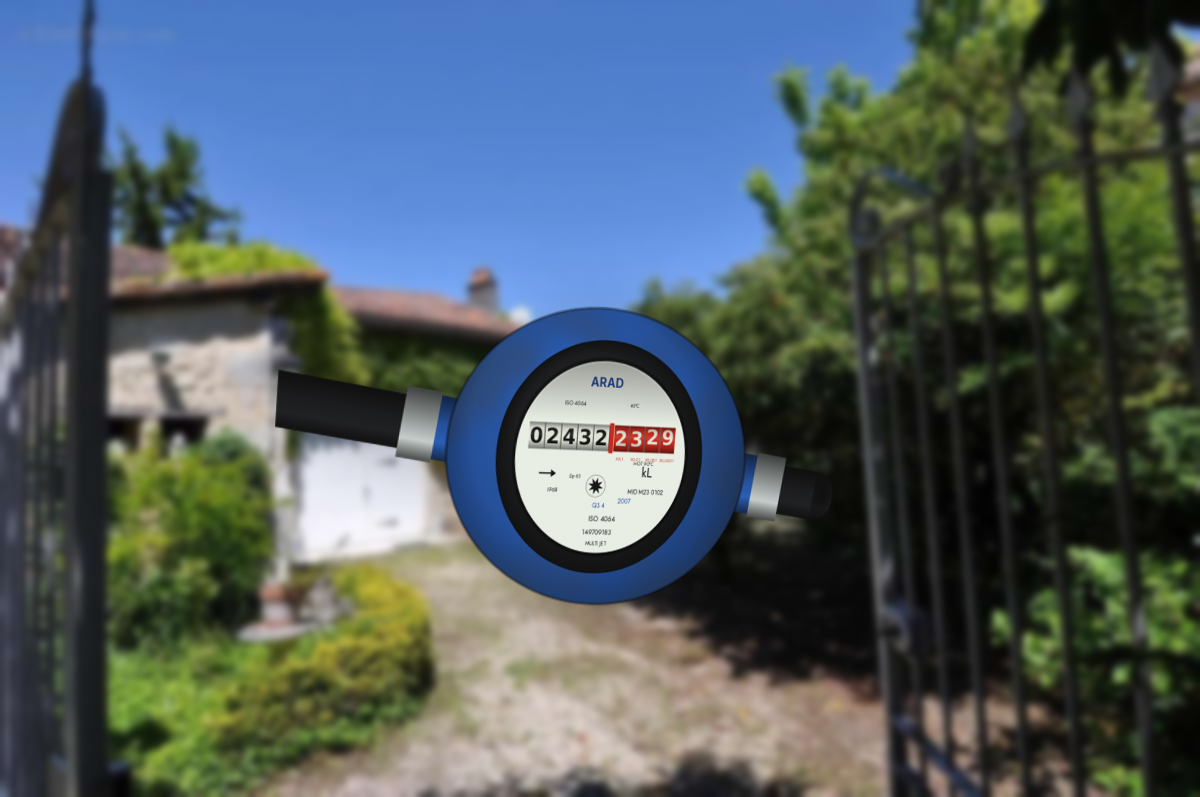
2432.2329 kL
